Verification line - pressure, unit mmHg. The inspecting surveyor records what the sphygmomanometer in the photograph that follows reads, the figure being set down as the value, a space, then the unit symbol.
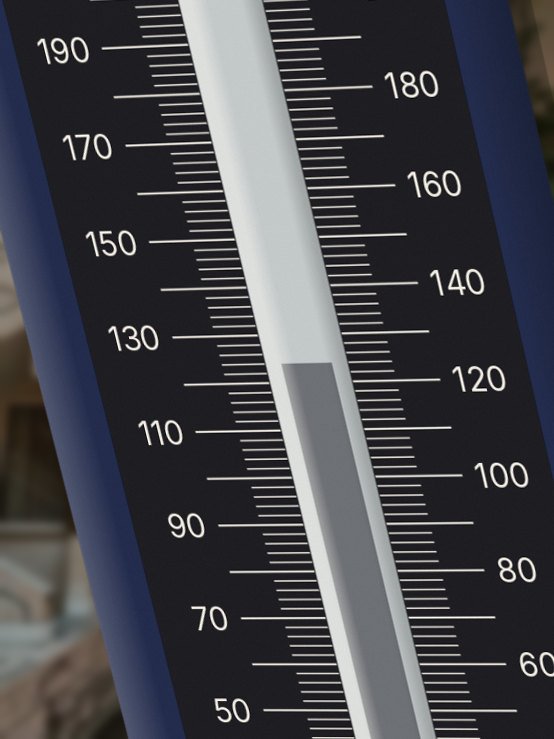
124 mmHg
